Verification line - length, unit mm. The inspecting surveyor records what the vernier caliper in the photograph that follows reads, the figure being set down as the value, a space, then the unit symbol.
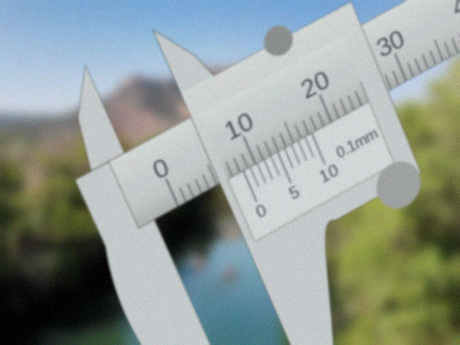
8.4 mm
